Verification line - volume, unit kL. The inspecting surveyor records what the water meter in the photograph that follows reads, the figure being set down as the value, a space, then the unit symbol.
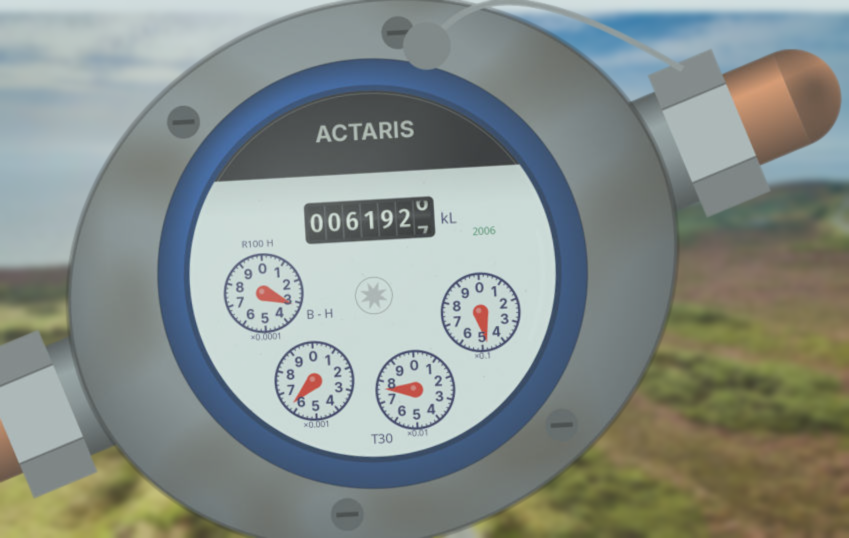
61926.4763 kL
